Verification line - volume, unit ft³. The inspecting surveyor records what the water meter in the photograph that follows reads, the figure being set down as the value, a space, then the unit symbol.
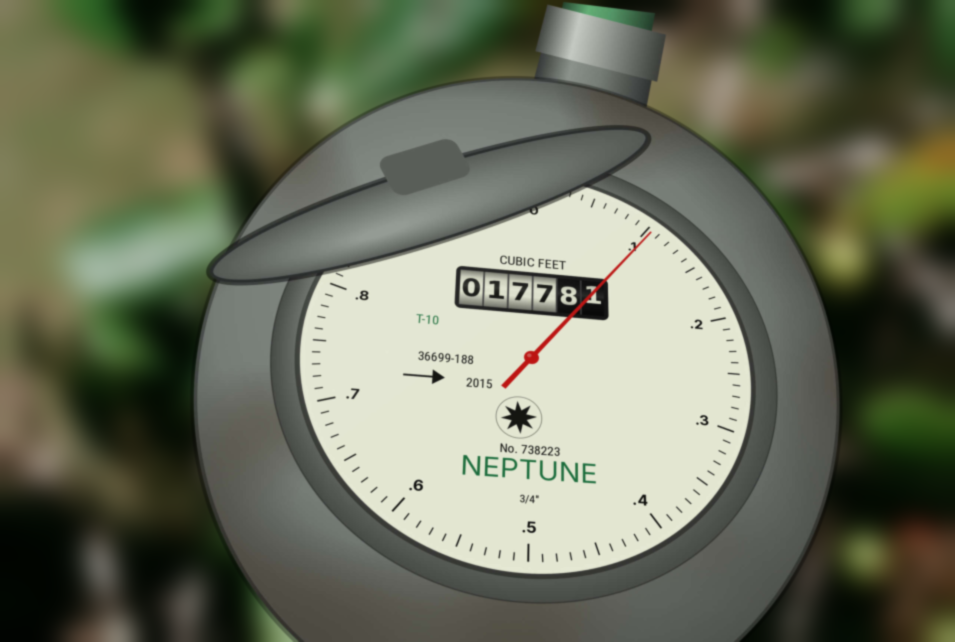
17781.10 ft³
